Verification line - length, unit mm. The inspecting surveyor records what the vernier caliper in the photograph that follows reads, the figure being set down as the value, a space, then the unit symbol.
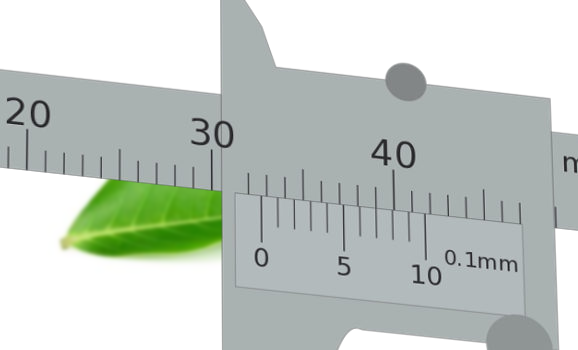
32.7 mm
